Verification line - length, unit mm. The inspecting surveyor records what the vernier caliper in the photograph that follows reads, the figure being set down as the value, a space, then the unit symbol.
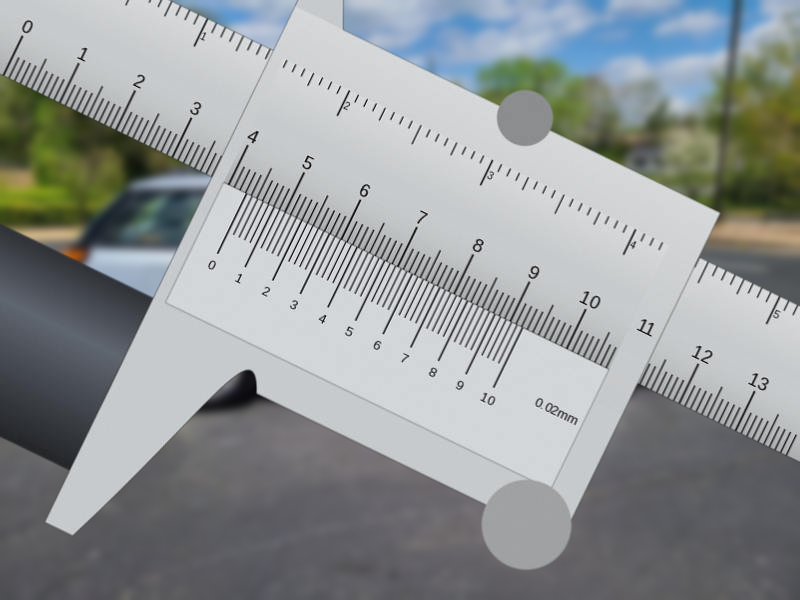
43.2 mm
